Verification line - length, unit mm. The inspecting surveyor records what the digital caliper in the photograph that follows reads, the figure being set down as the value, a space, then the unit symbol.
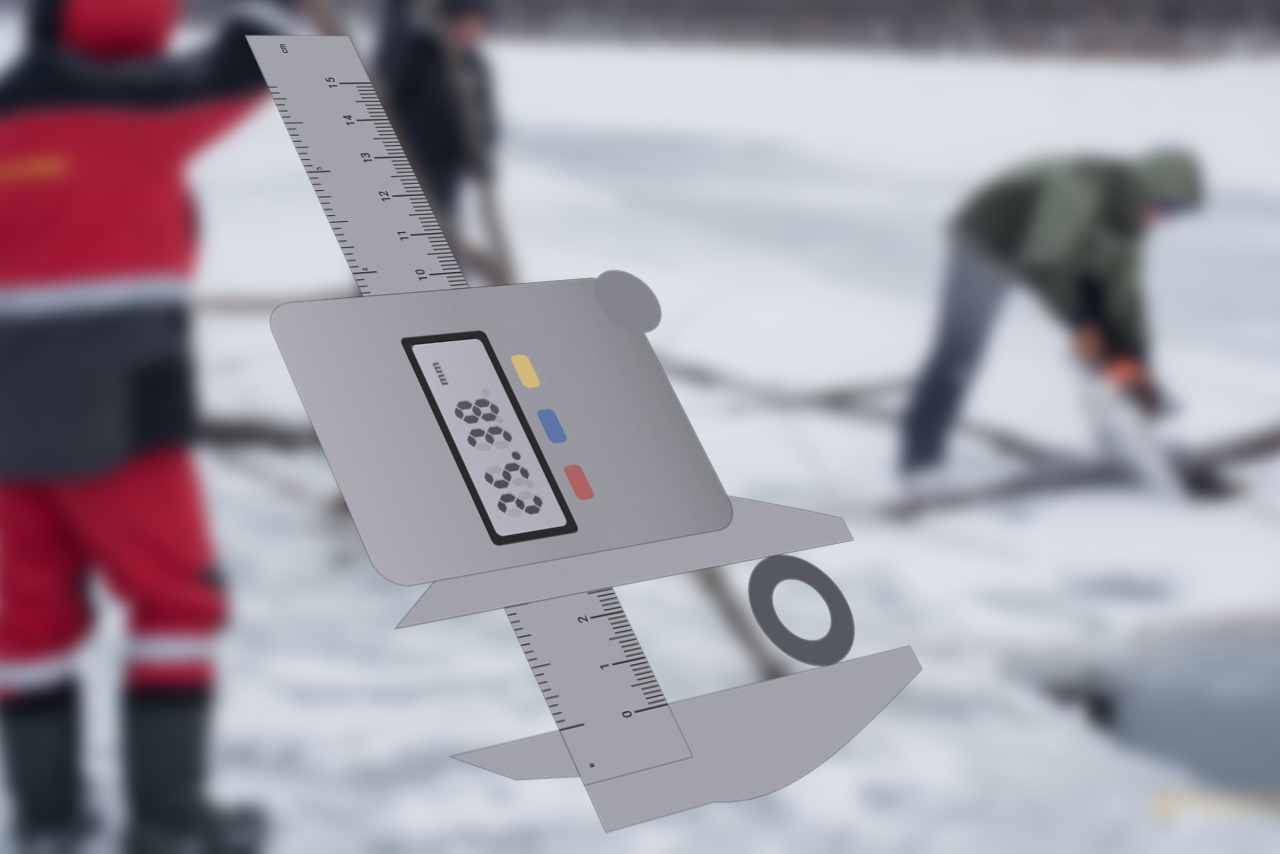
25.38 mm
